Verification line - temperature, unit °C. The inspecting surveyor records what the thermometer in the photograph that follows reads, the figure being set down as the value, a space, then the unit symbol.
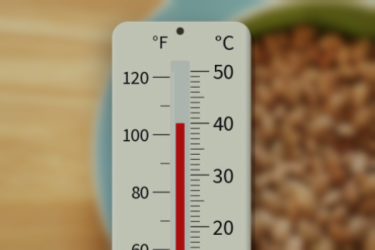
40 °C
